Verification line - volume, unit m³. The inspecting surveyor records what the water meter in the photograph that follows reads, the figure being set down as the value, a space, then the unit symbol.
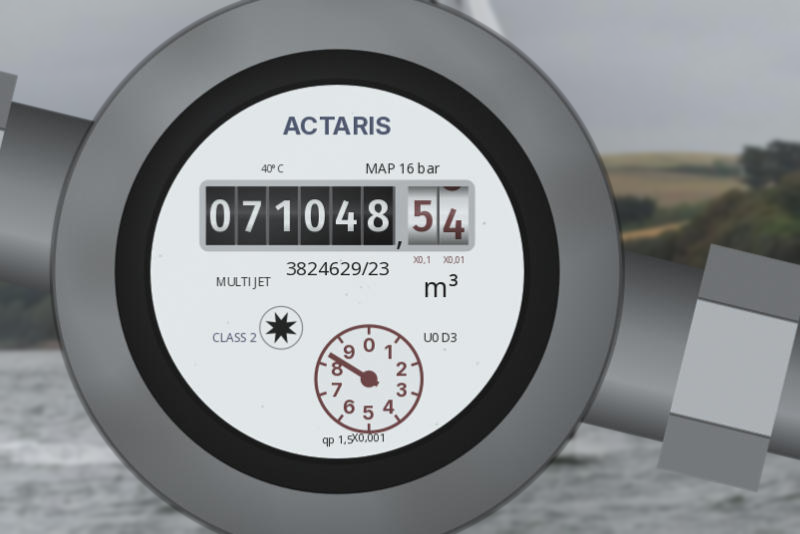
71048.538 m³
